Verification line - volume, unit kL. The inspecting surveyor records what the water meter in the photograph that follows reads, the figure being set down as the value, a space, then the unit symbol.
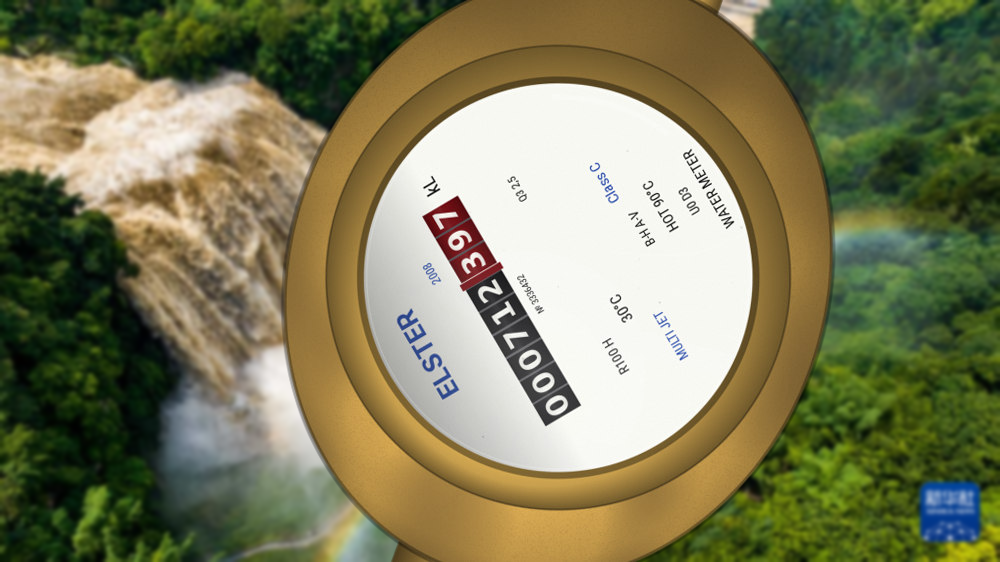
712.397 kL
